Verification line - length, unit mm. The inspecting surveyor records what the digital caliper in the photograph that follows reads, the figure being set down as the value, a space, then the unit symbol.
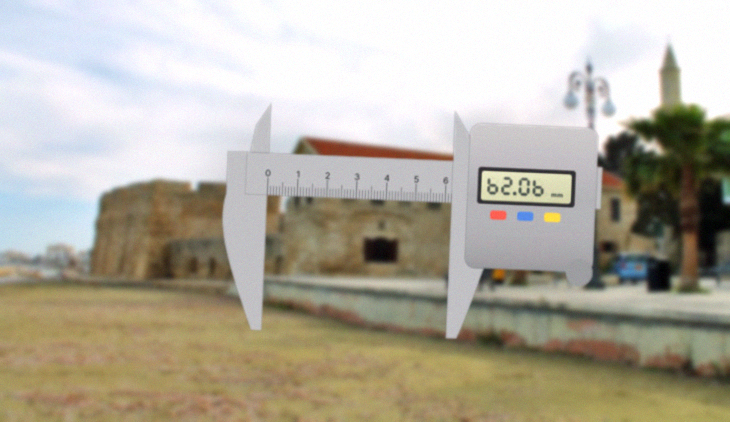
62.06 mm
